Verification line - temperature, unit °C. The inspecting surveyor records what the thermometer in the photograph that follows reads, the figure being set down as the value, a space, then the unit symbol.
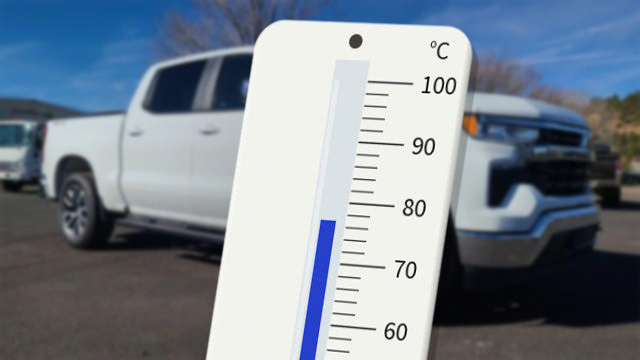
77 °C
